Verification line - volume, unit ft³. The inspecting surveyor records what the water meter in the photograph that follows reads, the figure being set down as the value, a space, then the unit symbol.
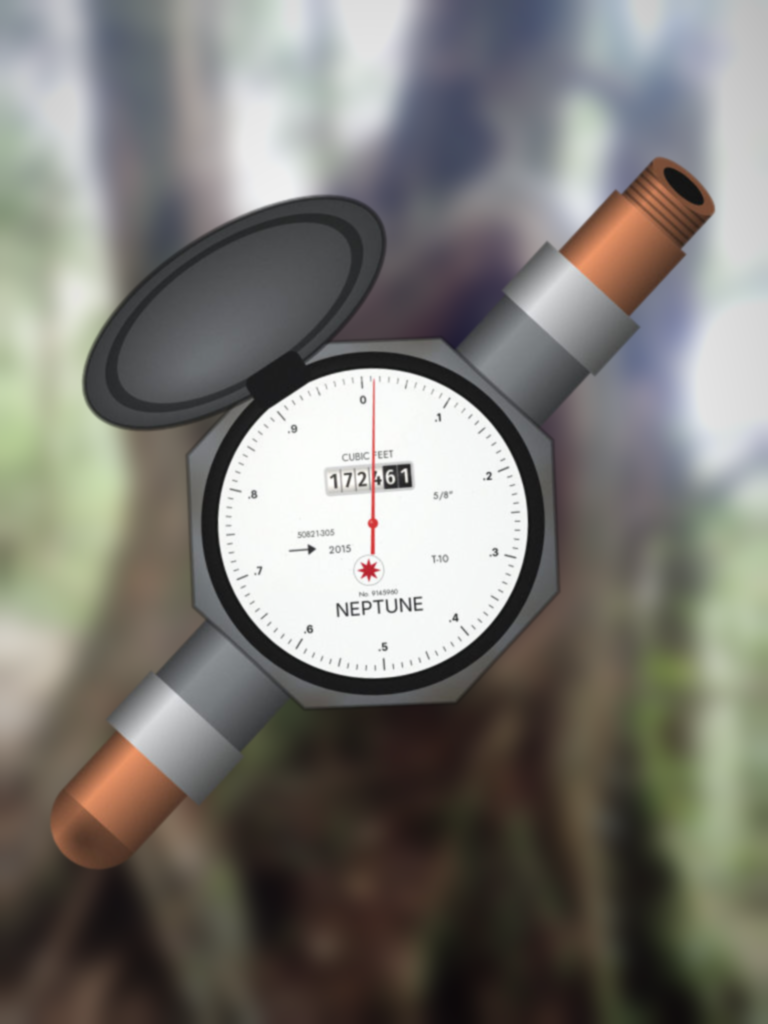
172461.01 ft³
